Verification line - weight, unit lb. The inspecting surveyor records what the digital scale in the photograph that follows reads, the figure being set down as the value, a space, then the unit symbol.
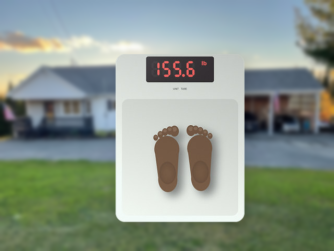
155.6 lb
